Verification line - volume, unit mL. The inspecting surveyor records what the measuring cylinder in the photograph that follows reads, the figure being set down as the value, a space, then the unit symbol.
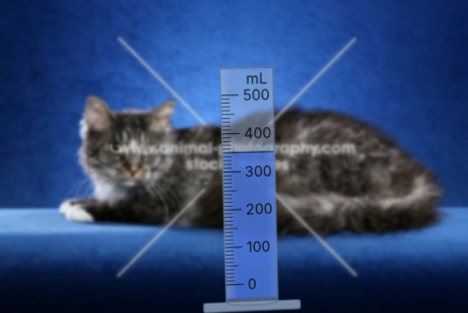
350 mL
